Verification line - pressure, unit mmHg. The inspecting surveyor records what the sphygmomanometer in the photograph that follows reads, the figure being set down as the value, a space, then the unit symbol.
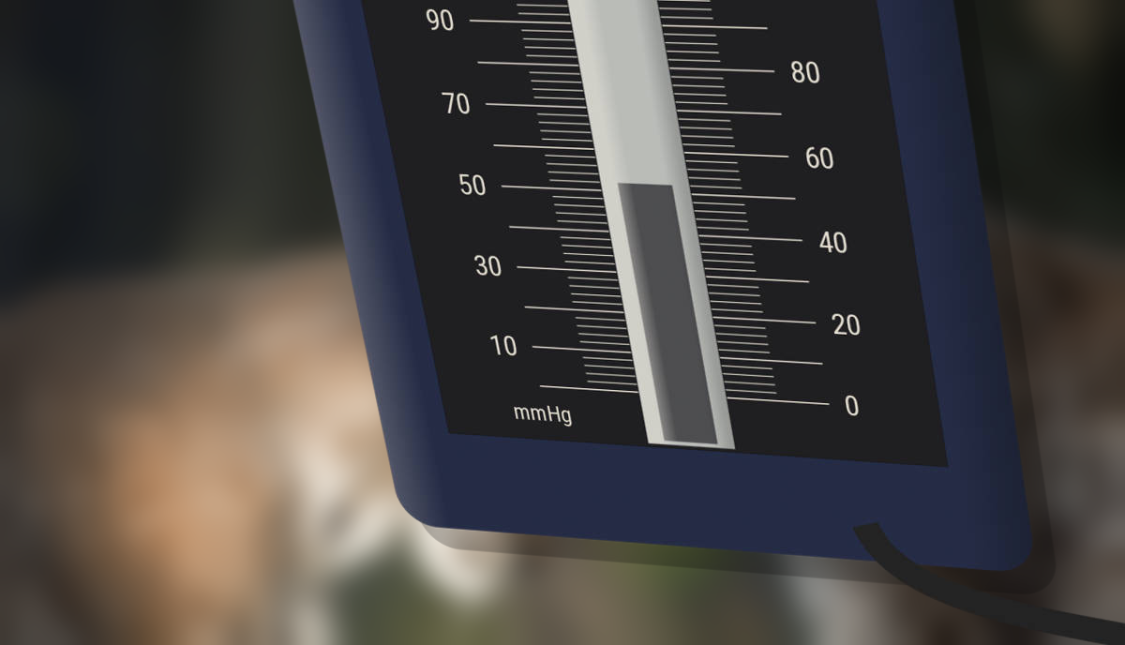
52 mmHg
